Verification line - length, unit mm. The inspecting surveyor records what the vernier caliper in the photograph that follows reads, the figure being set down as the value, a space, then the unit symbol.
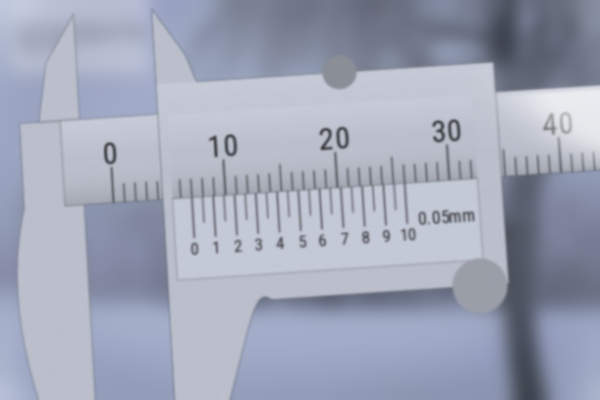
7.0 mm
